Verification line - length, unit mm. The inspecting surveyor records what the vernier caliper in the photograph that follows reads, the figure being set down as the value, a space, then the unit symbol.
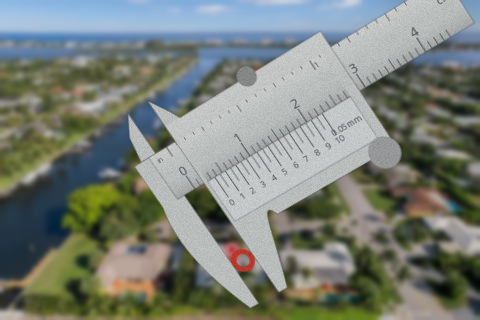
3.6 mm
